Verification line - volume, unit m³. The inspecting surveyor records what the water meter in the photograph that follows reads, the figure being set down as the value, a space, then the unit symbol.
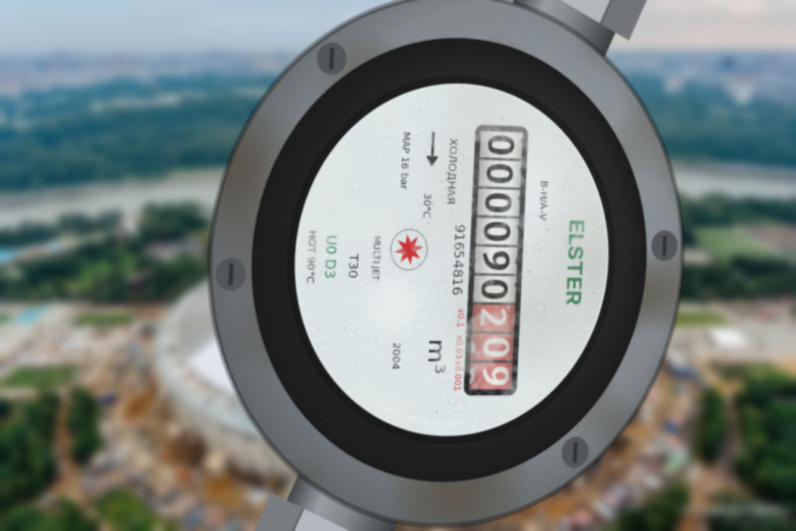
90.209 m³
